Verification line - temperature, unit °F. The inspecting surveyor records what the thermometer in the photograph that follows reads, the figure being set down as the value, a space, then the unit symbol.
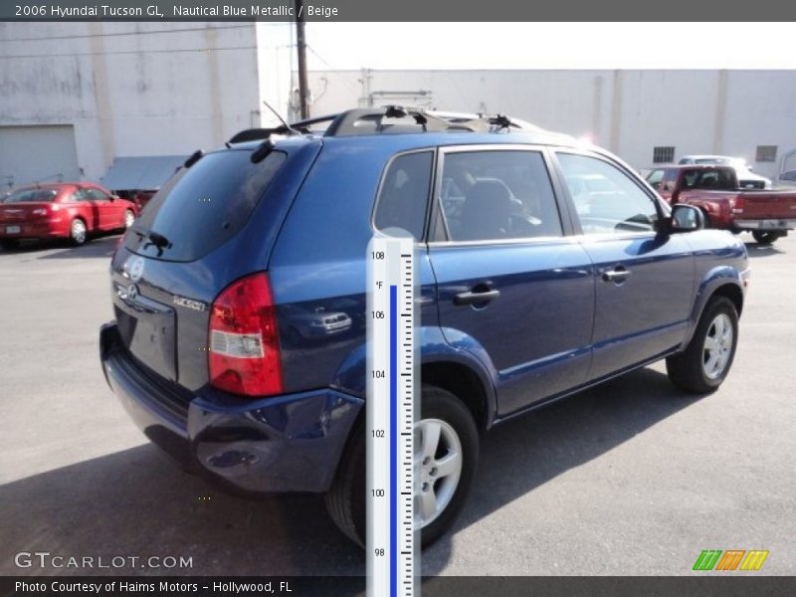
107 °F
